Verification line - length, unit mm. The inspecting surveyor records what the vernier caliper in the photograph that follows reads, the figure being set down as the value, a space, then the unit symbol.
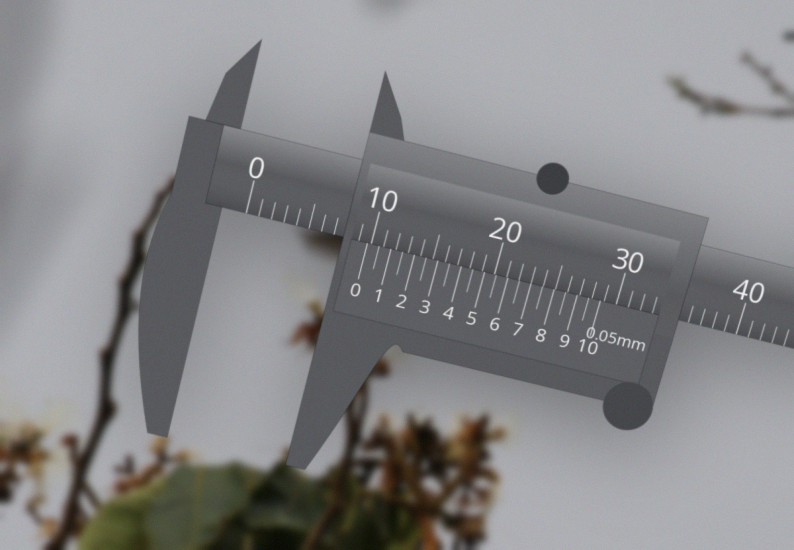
9.7 mm
